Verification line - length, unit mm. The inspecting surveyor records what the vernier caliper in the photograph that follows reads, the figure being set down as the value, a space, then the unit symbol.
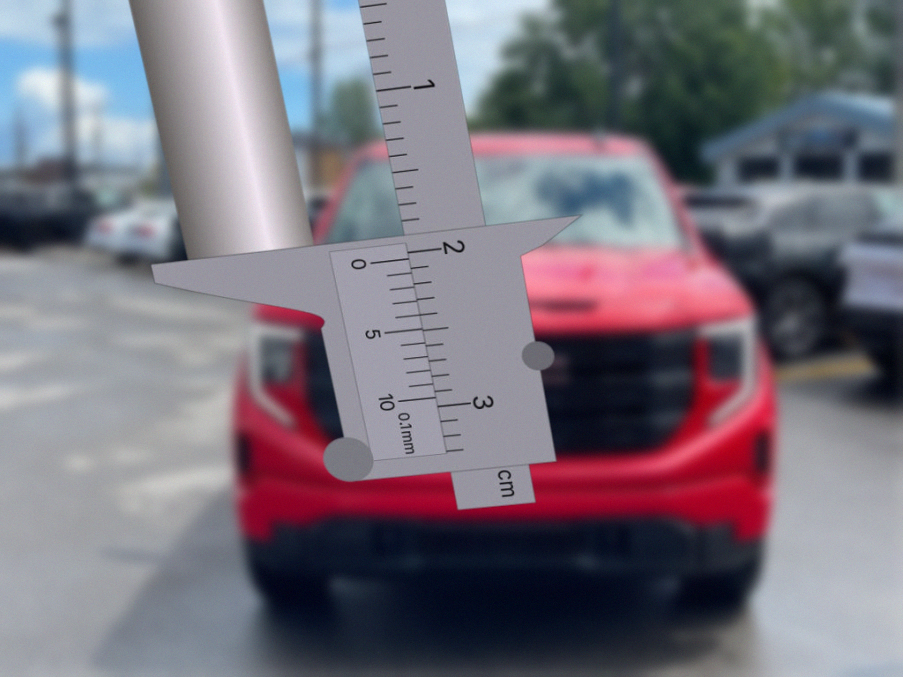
20.4 mm
